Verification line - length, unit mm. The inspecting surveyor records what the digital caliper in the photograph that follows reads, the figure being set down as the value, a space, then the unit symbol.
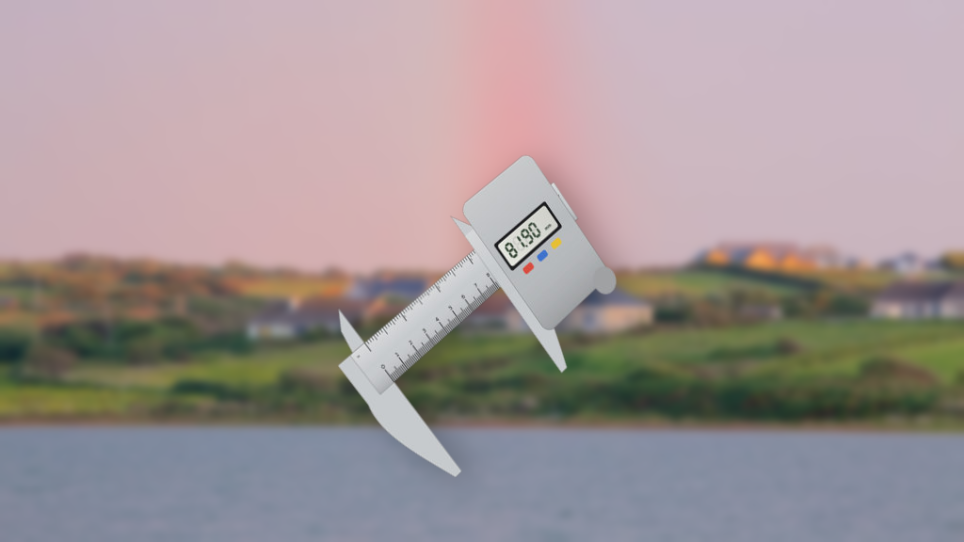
81.90 mm
